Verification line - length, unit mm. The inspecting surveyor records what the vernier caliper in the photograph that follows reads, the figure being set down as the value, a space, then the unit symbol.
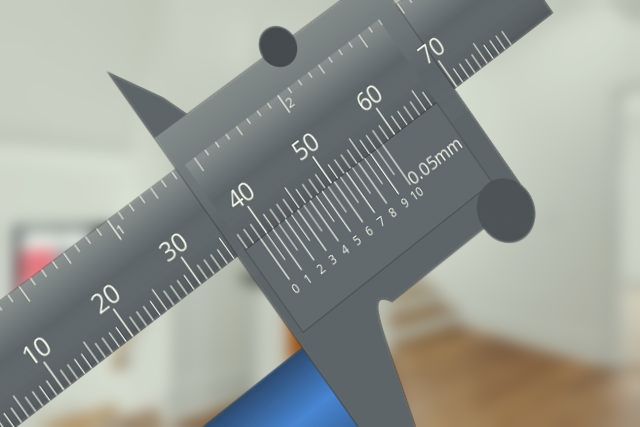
39.0 mm
